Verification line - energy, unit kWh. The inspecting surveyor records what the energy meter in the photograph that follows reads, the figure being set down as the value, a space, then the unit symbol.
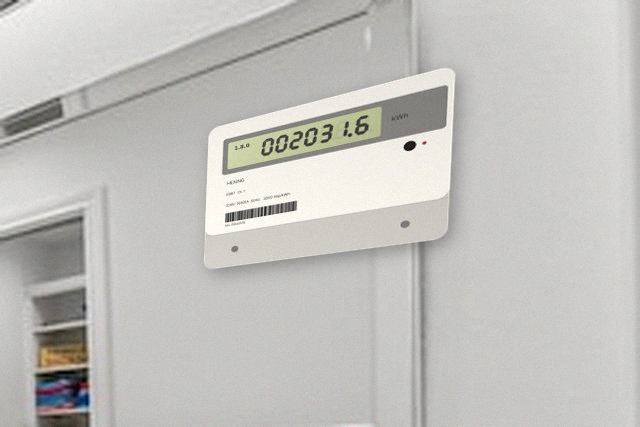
2031.6 kWh
